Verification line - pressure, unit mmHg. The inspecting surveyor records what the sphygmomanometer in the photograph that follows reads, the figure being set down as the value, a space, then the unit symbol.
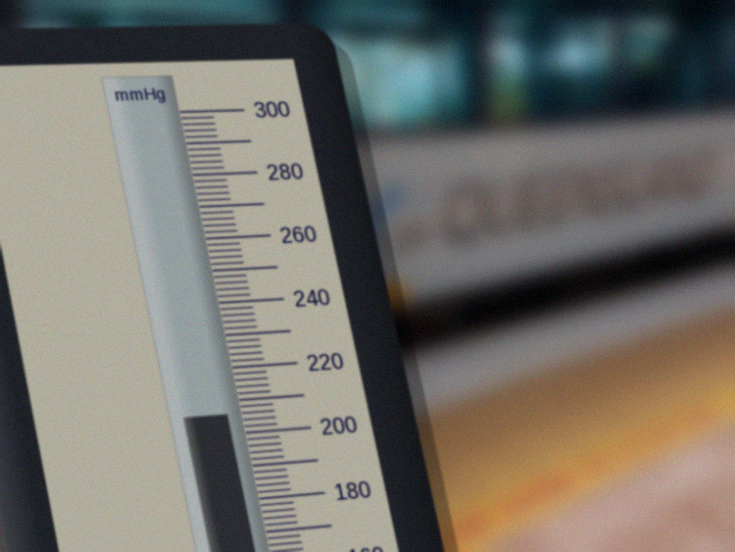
206 mmHg
